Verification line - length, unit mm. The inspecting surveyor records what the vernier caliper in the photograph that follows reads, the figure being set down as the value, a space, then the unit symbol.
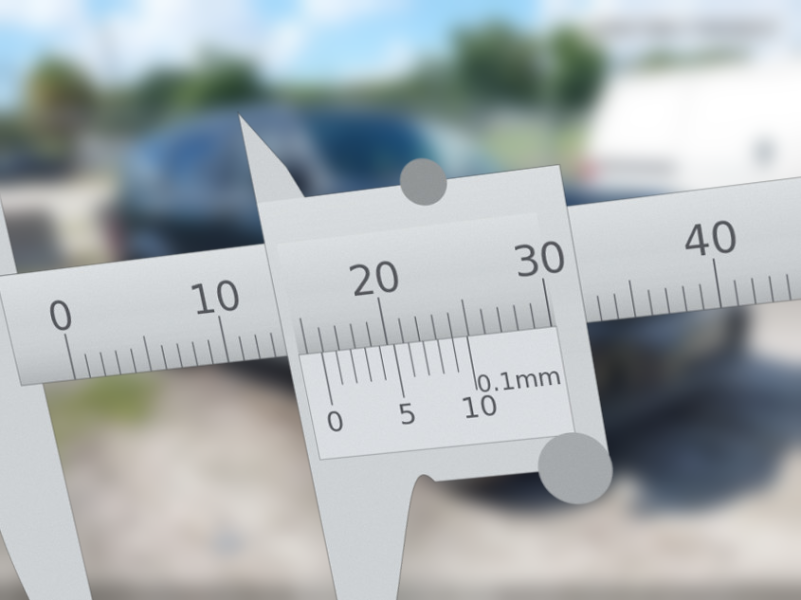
15.9 mm
